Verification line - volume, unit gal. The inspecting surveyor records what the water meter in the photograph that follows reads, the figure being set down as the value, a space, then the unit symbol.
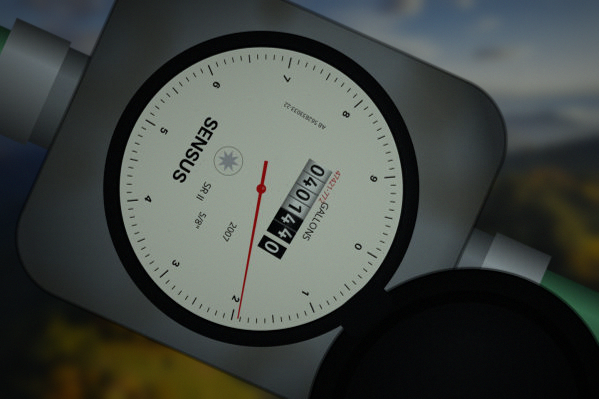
401441.9 gal
